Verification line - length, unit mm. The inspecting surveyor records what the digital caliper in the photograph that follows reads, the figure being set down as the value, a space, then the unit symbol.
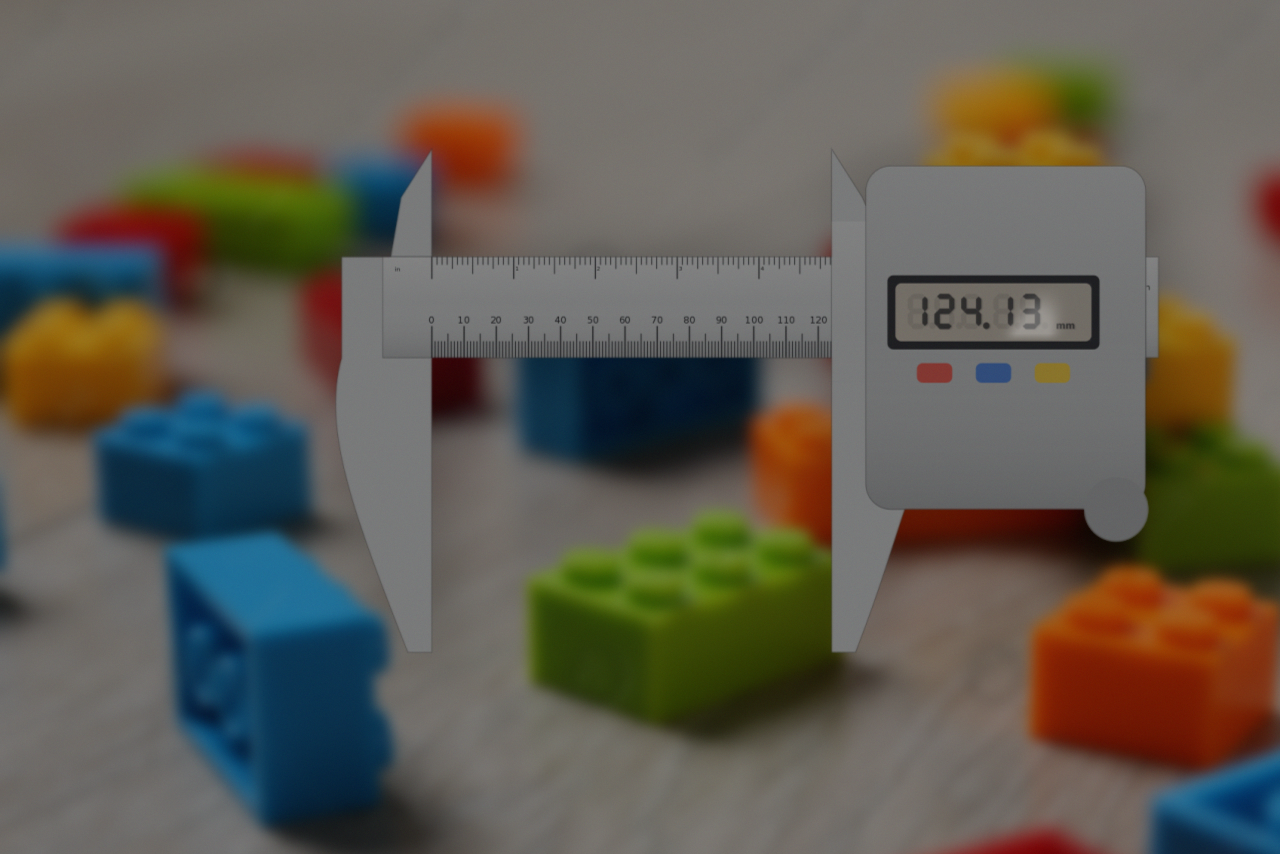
124.13 mm
